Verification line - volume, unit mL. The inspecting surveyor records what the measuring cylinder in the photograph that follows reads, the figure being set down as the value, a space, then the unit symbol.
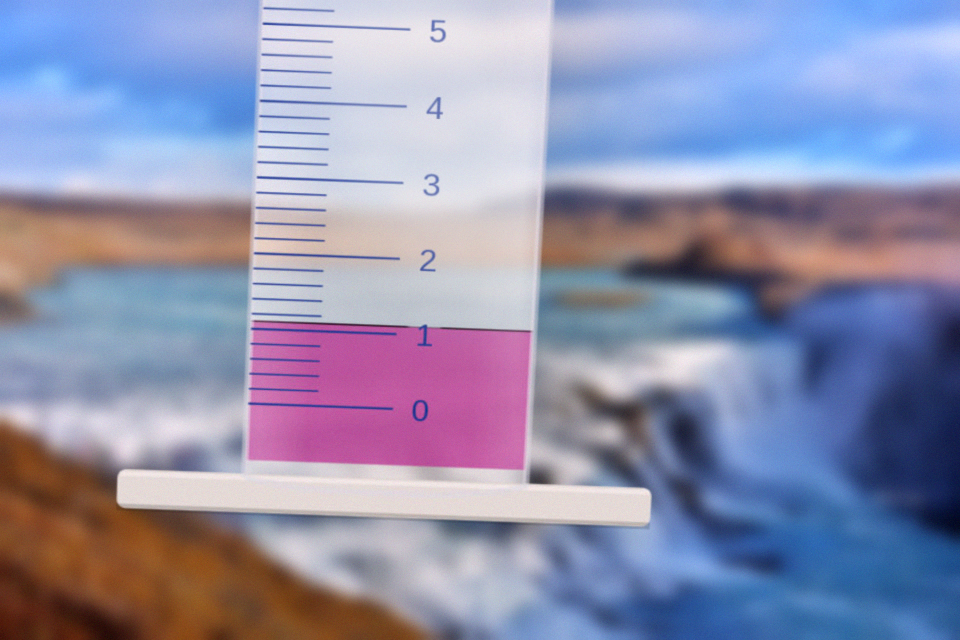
1.1 mL
